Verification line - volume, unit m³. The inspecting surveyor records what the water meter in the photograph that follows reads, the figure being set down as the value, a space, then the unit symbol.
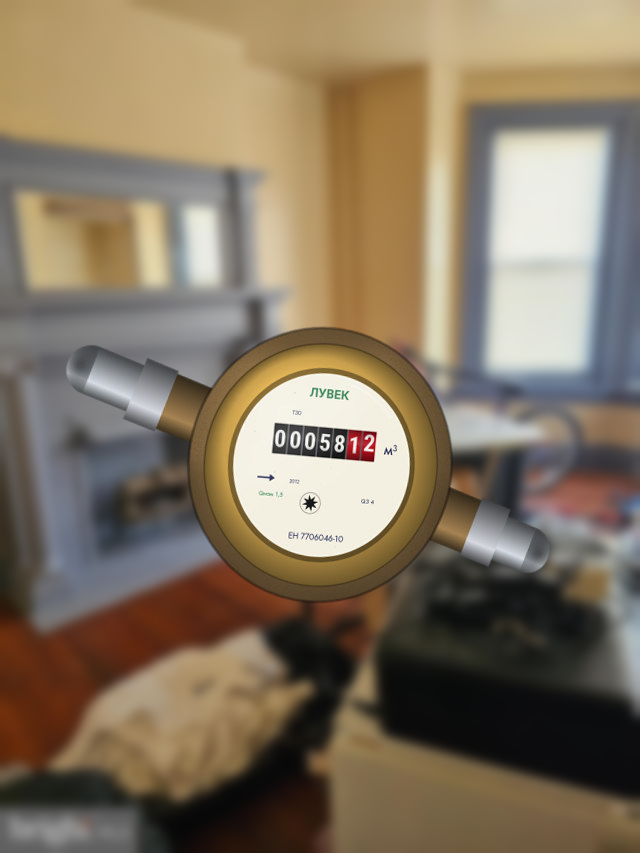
58.12 m³
